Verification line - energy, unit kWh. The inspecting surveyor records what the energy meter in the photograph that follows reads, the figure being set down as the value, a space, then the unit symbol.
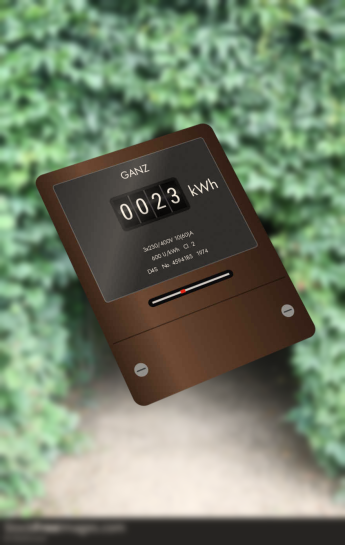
23 kWh
